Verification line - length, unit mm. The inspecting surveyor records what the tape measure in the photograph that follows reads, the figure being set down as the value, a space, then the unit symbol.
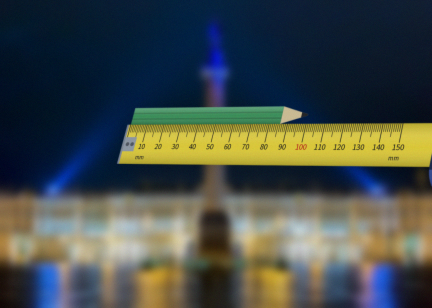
100 mm
